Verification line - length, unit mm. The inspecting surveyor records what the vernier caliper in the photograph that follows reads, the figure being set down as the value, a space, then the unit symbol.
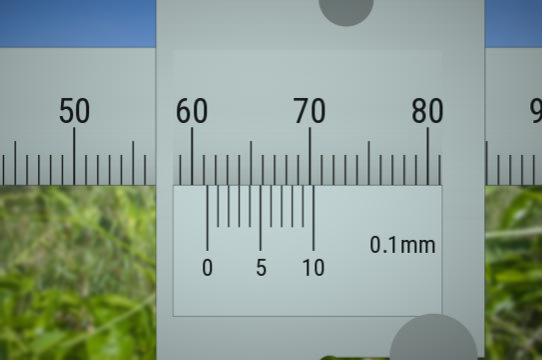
61.3 mm
